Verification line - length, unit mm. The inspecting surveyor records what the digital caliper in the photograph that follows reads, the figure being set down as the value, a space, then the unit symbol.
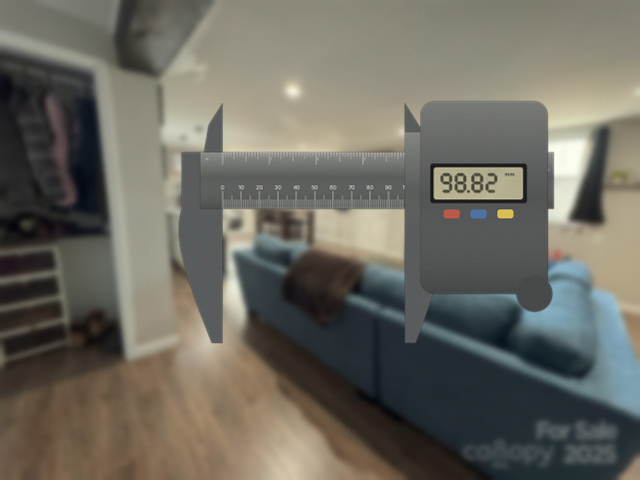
98.82 mm
